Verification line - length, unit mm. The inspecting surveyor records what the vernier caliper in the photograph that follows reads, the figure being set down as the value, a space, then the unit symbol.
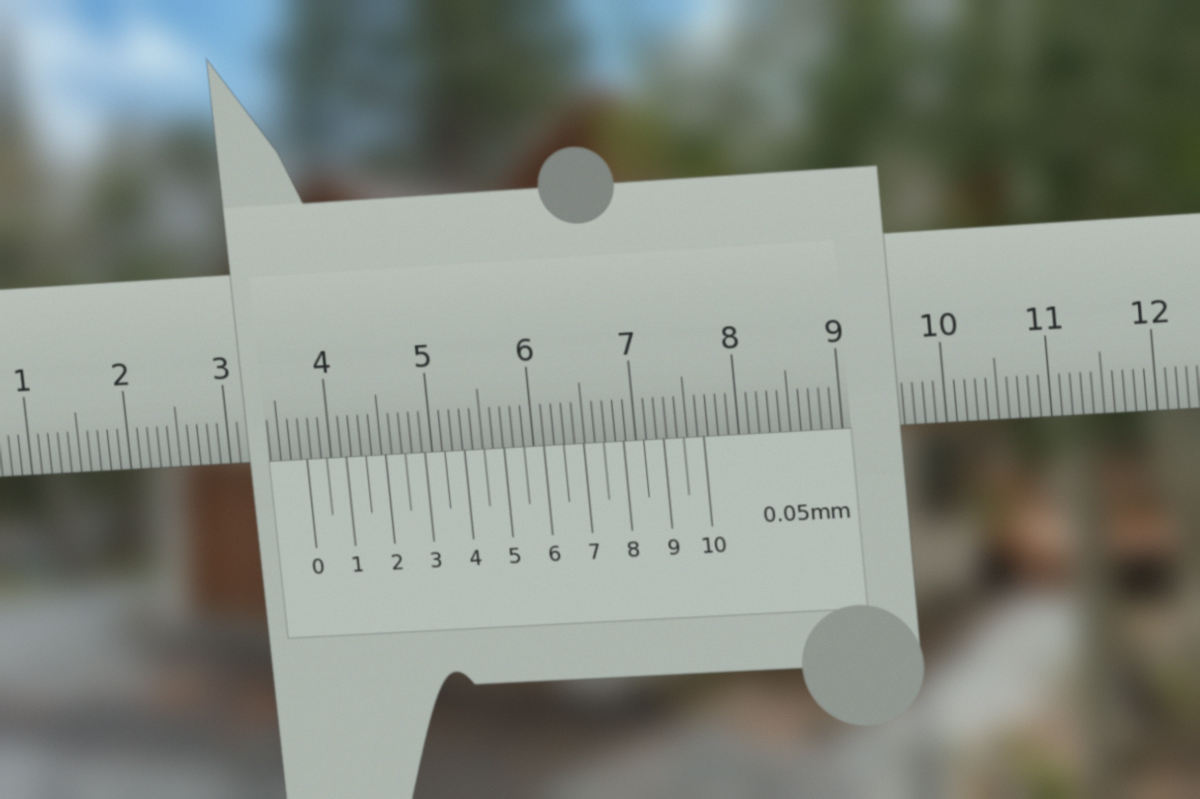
37.6 mm
